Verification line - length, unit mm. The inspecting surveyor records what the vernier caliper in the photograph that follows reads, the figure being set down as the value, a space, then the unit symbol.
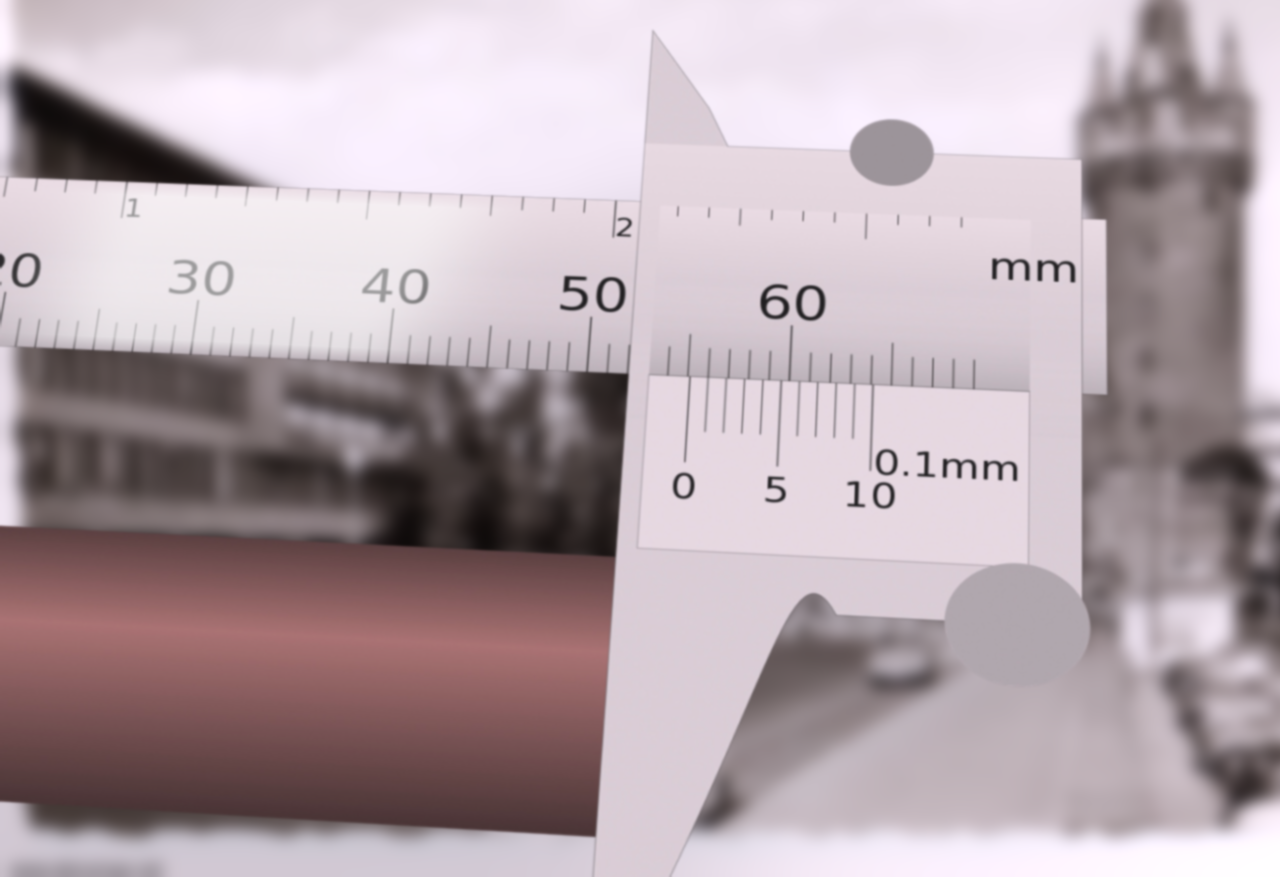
55.1 mm
